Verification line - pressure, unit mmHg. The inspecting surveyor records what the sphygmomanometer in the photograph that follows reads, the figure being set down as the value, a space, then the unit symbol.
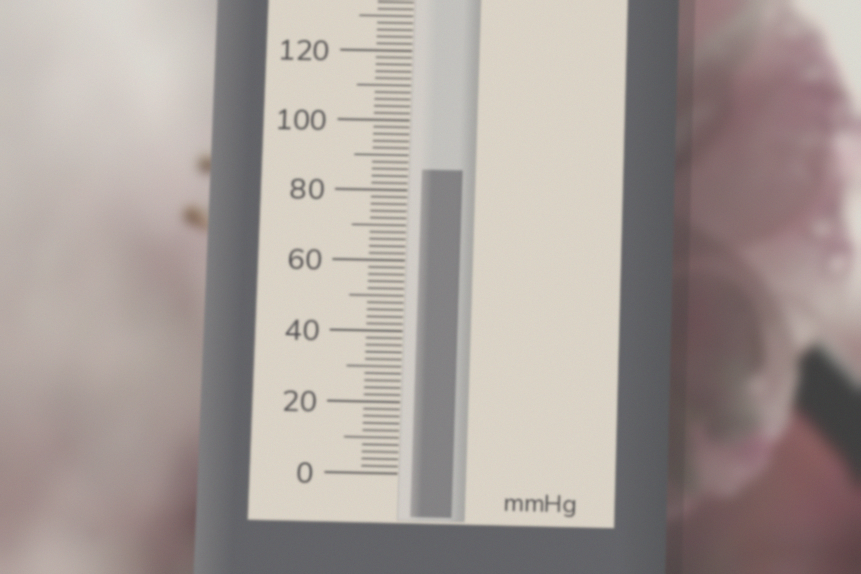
86 mmHg
